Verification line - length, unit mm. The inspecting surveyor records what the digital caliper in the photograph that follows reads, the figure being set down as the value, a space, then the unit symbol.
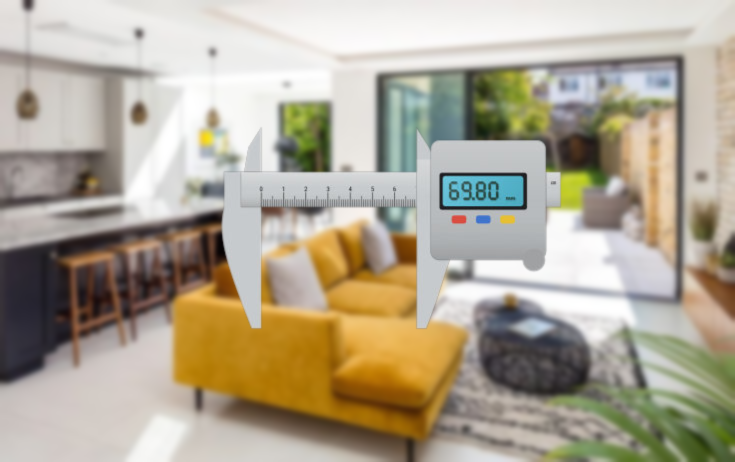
69.80 mm
